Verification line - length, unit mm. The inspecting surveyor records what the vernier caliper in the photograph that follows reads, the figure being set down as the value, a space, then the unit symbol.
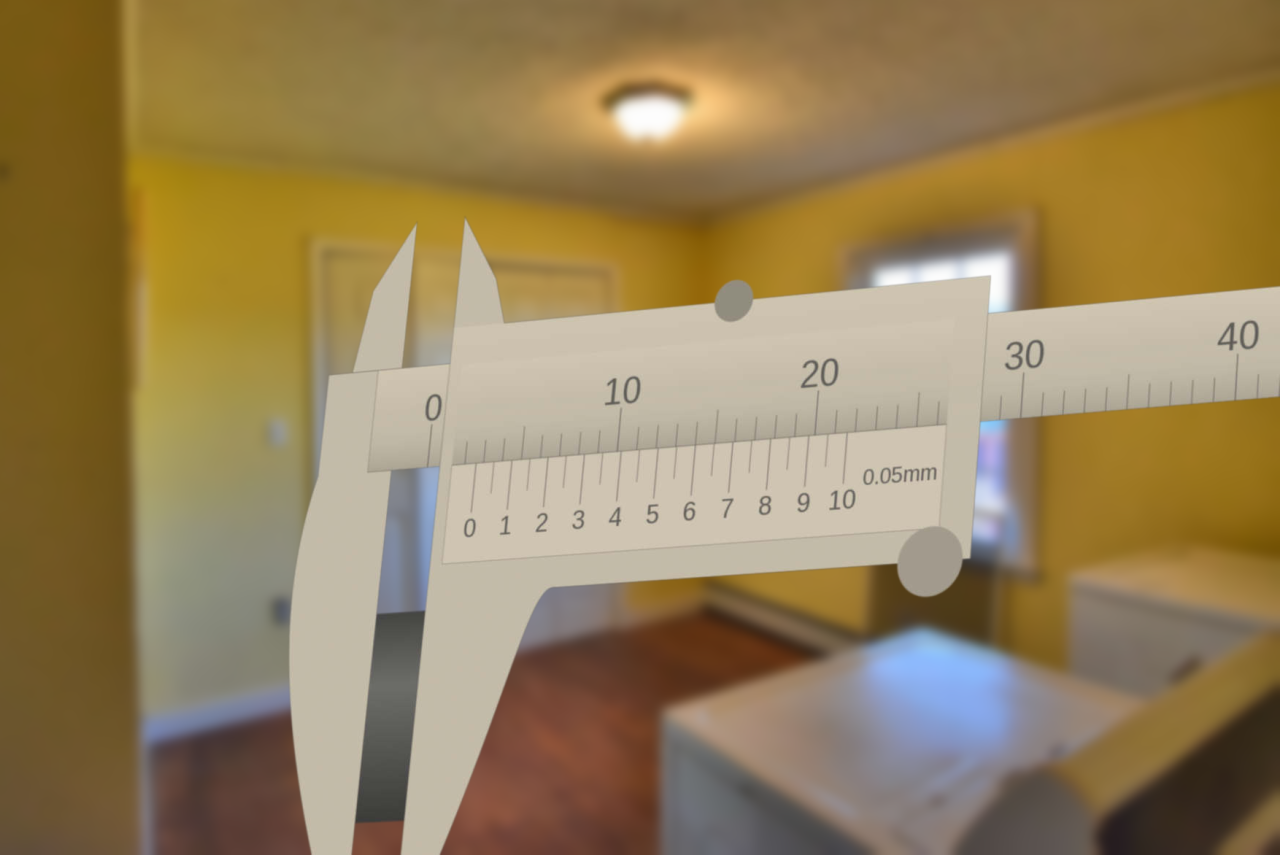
2.6 mm
